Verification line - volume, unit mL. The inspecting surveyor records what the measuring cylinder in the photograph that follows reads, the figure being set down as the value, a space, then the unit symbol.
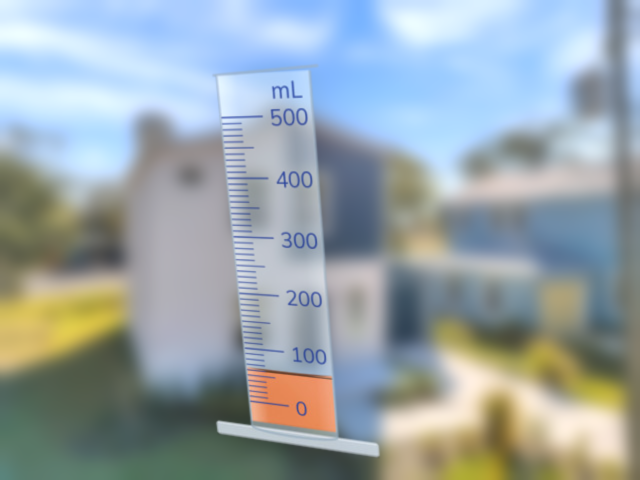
60 mL
